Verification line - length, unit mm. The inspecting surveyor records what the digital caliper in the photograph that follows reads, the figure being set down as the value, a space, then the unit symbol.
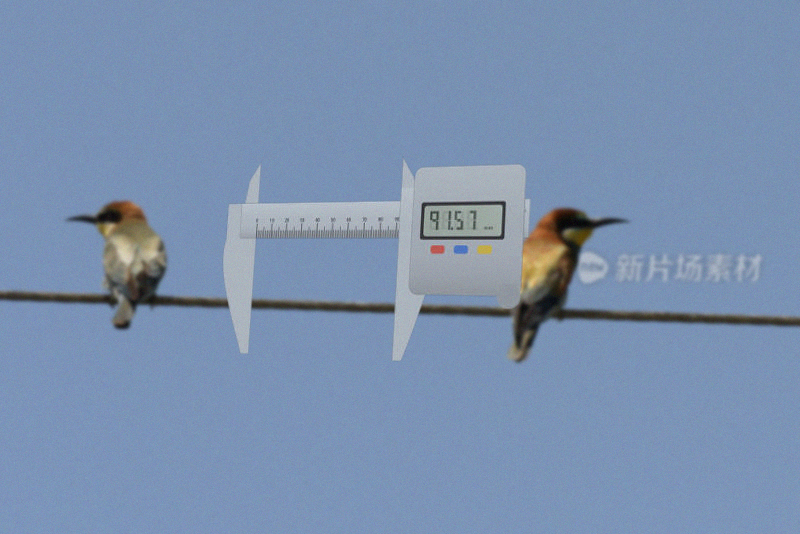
91.57 mm
